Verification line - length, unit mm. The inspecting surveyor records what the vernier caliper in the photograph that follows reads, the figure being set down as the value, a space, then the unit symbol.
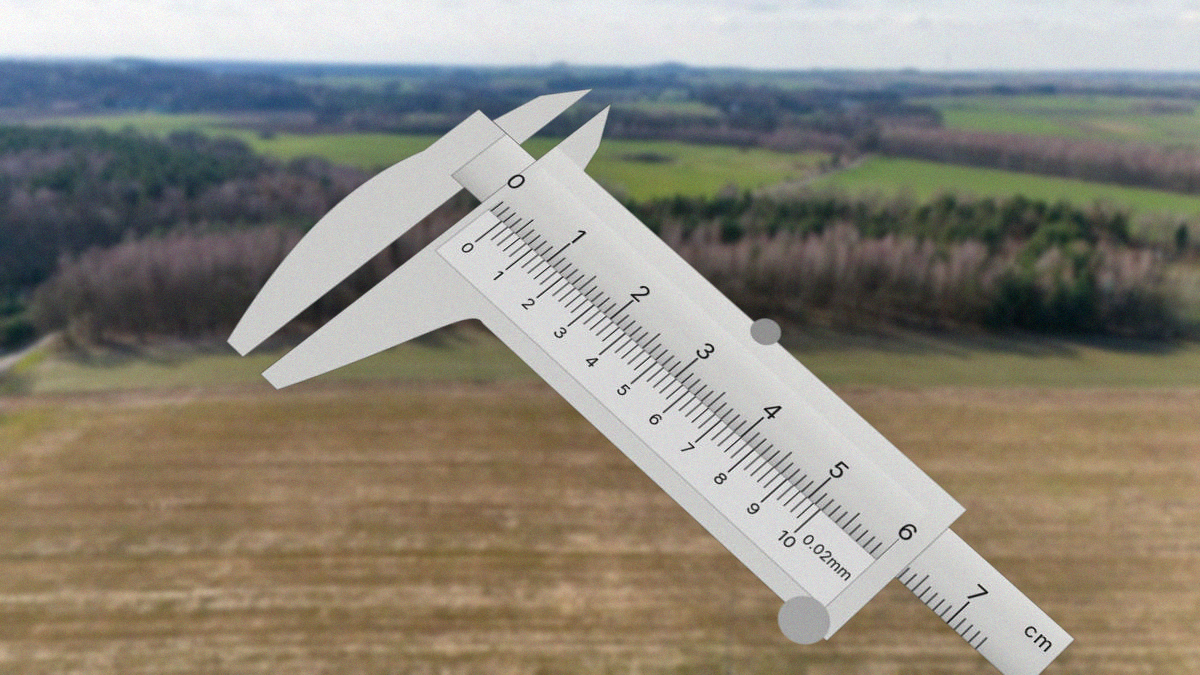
2.8 mm
